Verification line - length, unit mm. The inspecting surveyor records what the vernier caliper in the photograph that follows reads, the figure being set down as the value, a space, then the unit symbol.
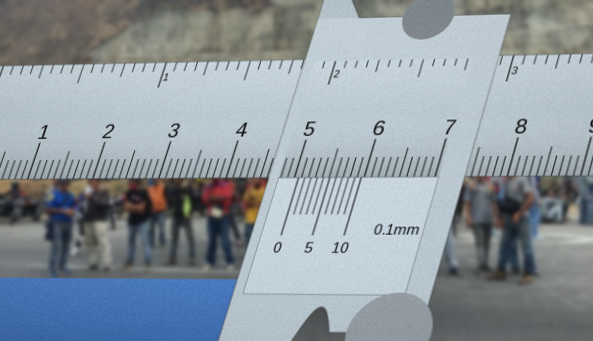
50.6 mm
